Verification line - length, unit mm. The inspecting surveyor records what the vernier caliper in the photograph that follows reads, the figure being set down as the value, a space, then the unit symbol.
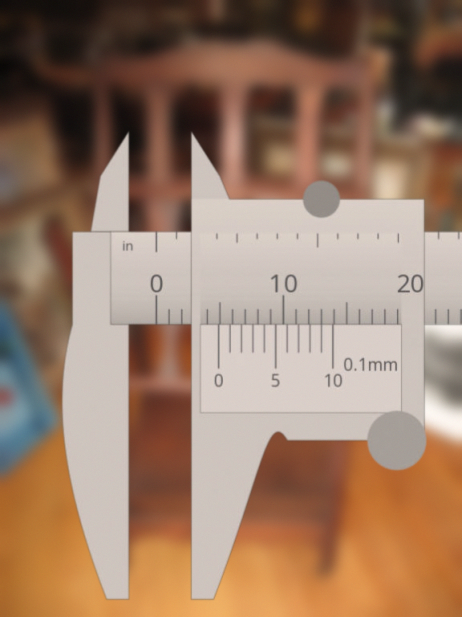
4.9 mm
